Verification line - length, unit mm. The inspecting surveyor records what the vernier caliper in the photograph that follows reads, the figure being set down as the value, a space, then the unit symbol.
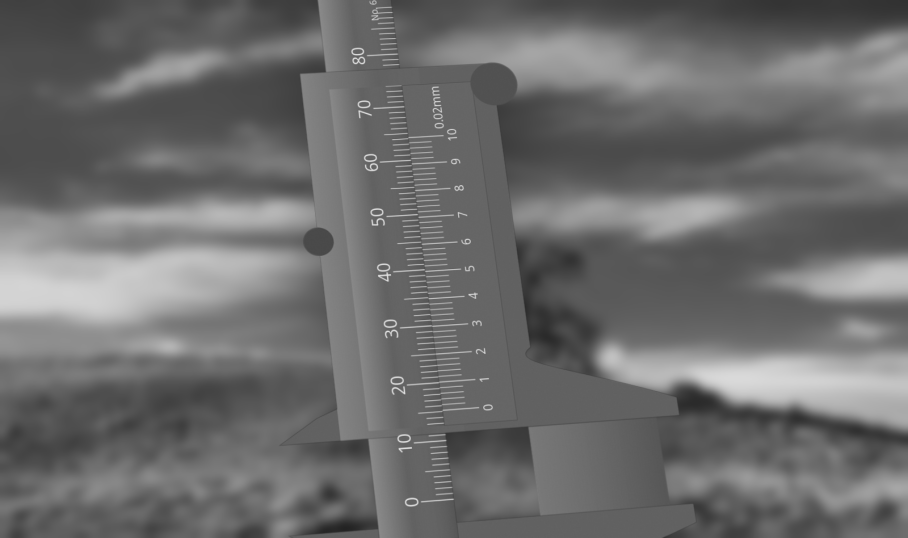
15.2 mm
